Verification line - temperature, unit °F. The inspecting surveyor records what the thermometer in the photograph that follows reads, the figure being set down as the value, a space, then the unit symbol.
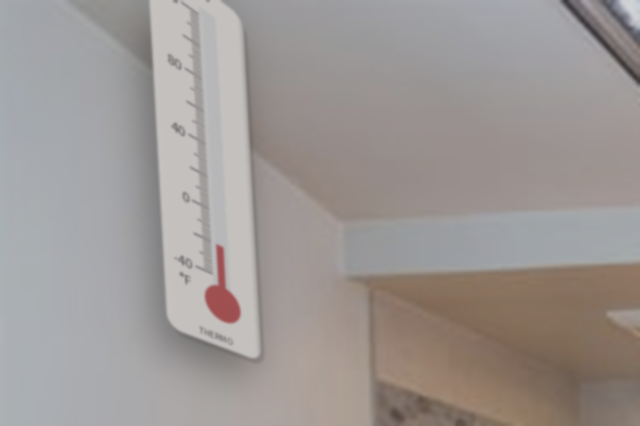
-20 °F
